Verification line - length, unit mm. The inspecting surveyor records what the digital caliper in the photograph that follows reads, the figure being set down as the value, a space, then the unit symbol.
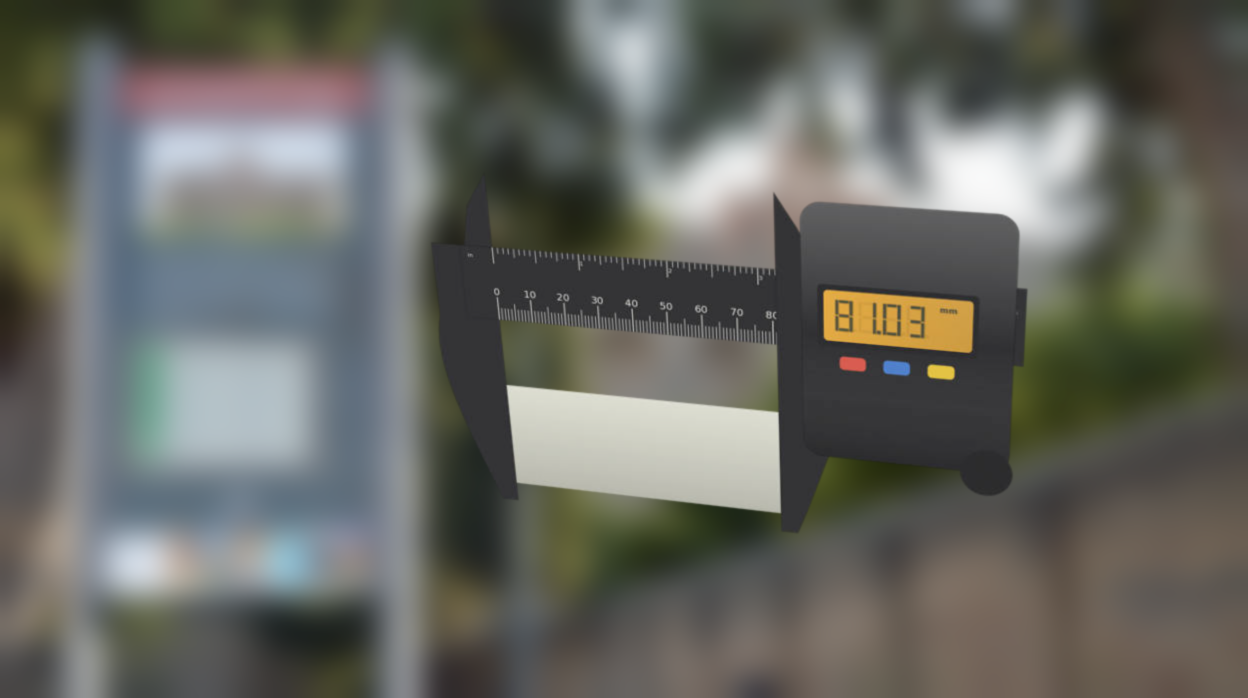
81.03 mm
